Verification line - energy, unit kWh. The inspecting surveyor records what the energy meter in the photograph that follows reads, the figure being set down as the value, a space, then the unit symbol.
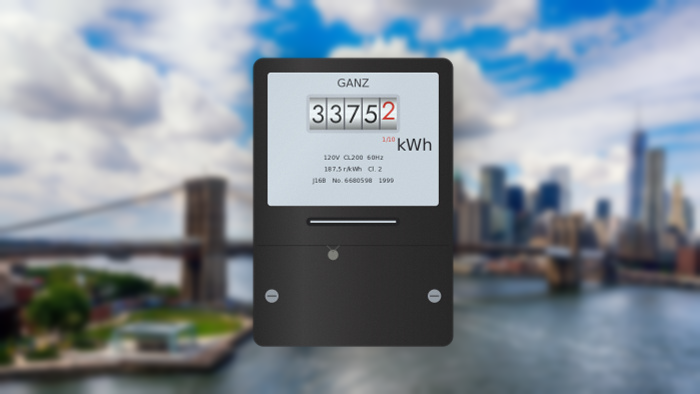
3375.2 kWh
